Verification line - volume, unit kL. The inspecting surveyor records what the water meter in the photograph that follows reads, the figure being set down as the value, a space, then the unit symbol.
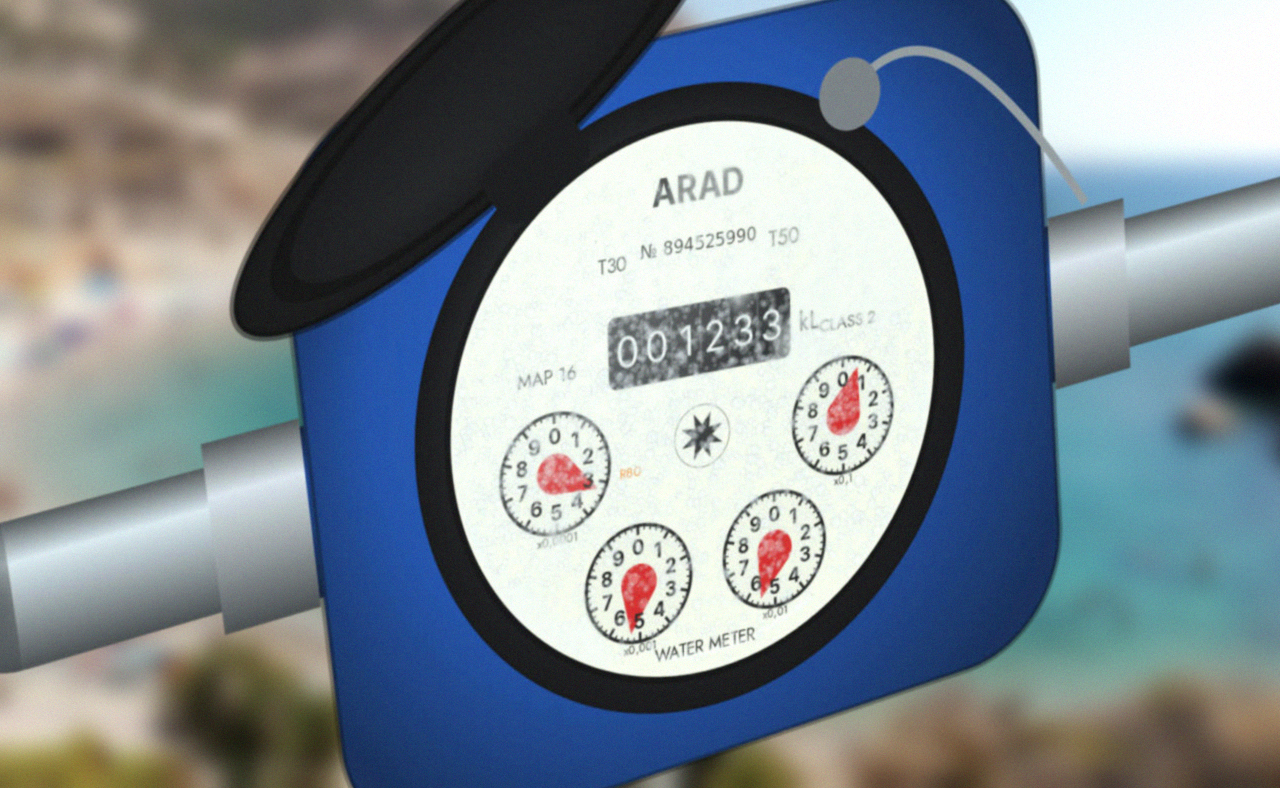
1233.0553 kL
